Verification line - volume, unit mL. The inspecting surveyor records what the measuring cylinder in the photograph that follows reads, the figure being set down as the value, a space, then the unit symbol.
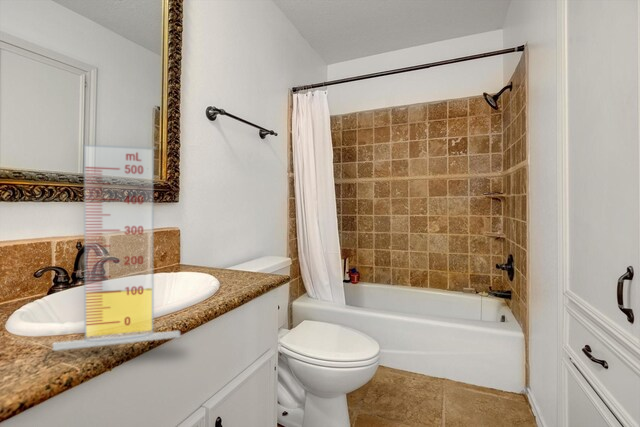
100 mL
